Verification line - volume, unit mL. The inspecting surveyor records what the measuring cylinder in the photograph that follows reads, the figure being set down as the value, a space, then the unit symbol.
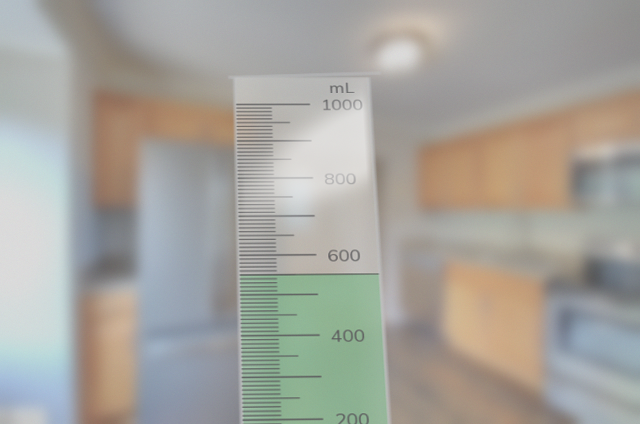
550 mL
